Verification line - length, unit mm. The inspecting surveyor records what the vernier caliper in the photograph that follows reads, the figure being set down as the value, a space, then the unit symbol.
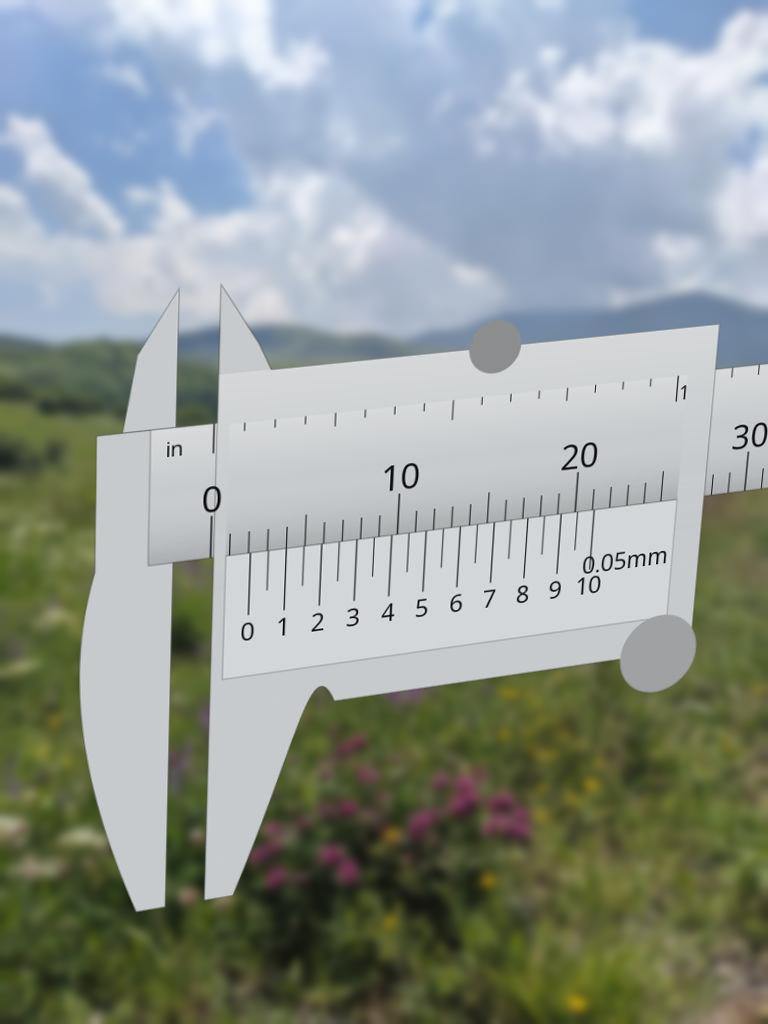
2.1 mm
